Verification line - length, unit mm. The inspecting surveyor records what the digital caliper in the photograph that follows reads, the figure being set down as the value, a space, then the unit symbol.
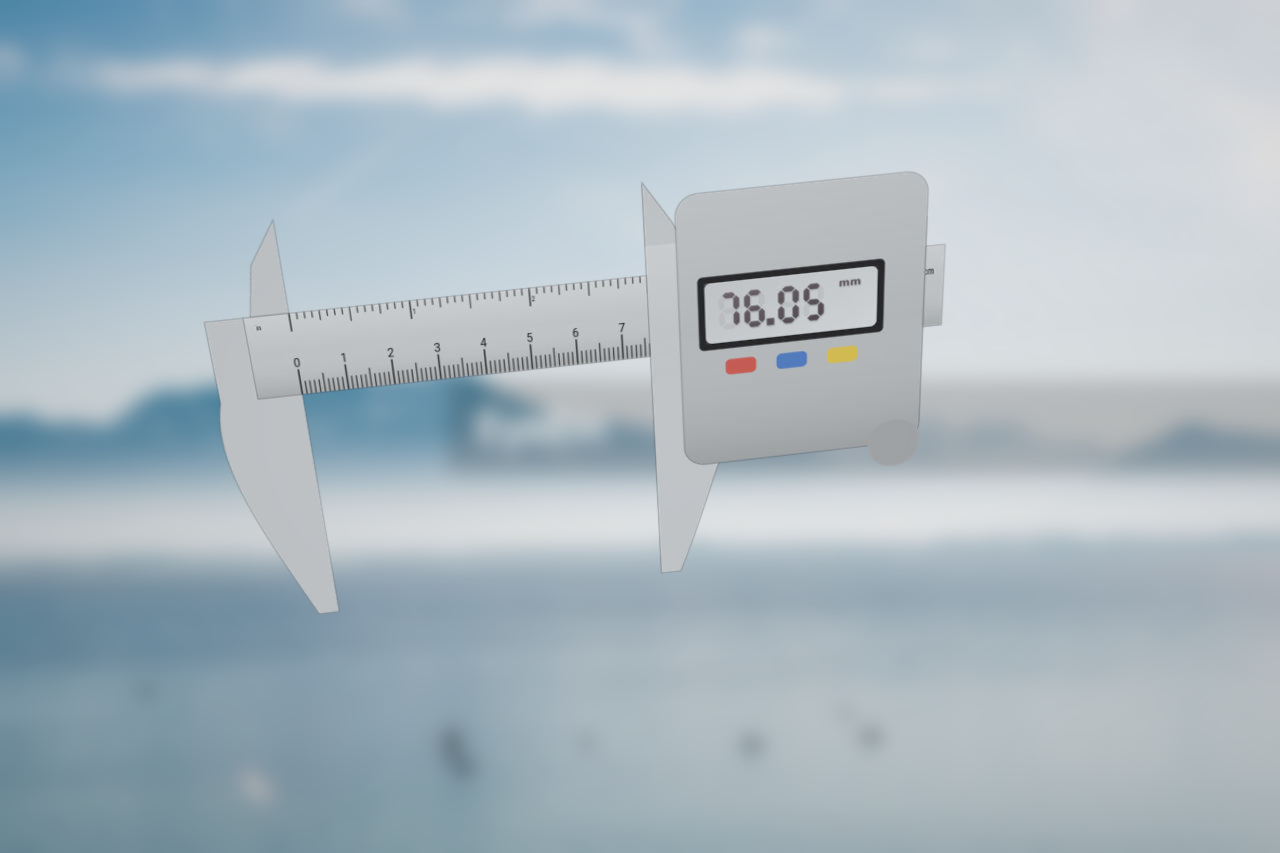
76.05 mm
